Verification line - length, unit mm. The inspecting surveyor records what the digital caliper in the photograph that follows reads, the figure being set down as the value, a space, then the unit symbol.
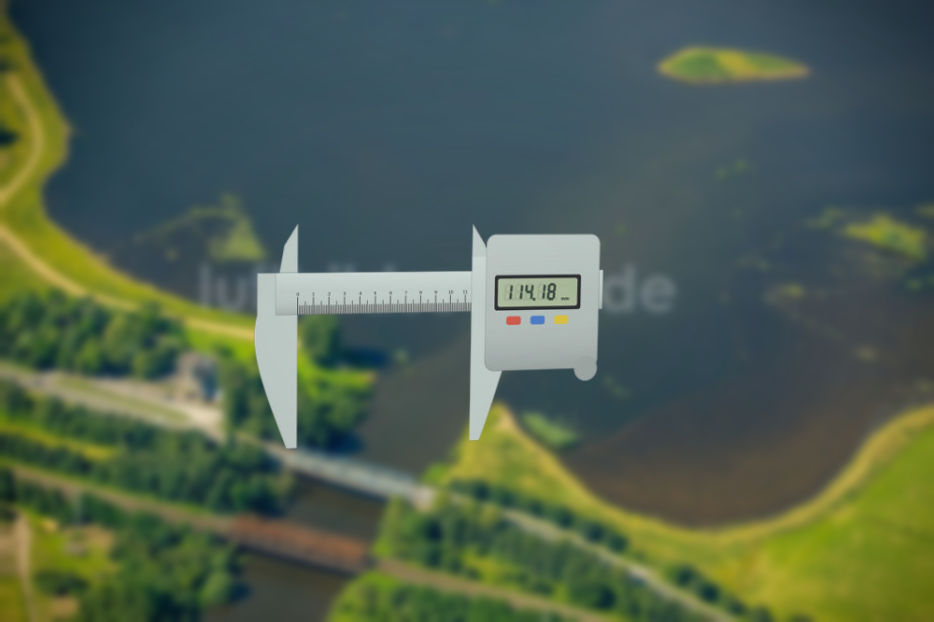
114.18 mm
